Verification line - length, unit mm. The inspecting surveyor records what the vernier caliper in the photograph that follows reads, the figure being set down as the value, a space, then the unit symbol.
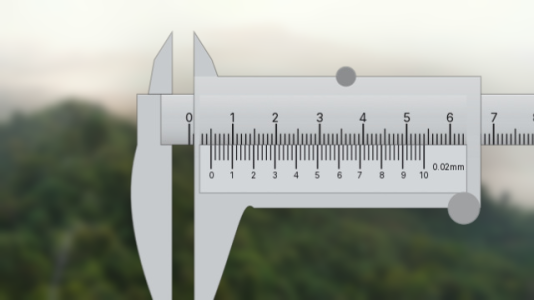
5.0 mm
